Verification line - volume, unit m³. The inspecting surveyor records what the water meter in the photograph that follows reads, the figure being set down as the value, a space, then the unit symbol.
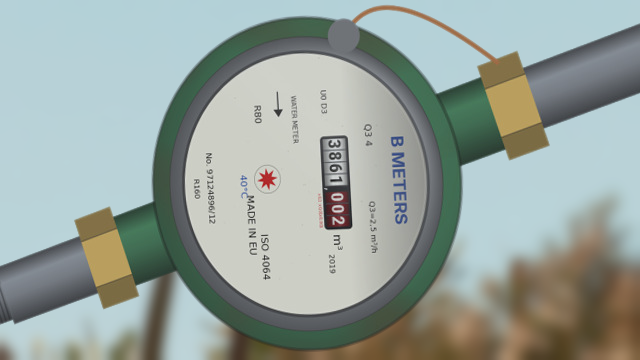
3861.002 m³
